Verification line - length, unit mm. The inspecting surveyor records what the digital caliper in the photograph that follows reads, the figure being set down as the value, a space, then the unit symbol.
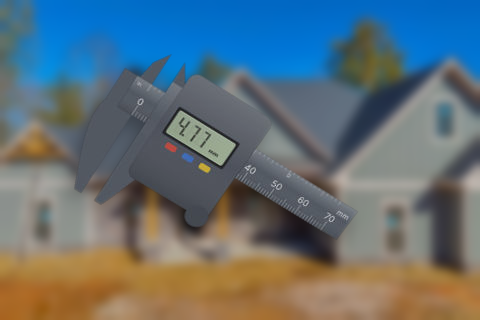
4.77 mm
